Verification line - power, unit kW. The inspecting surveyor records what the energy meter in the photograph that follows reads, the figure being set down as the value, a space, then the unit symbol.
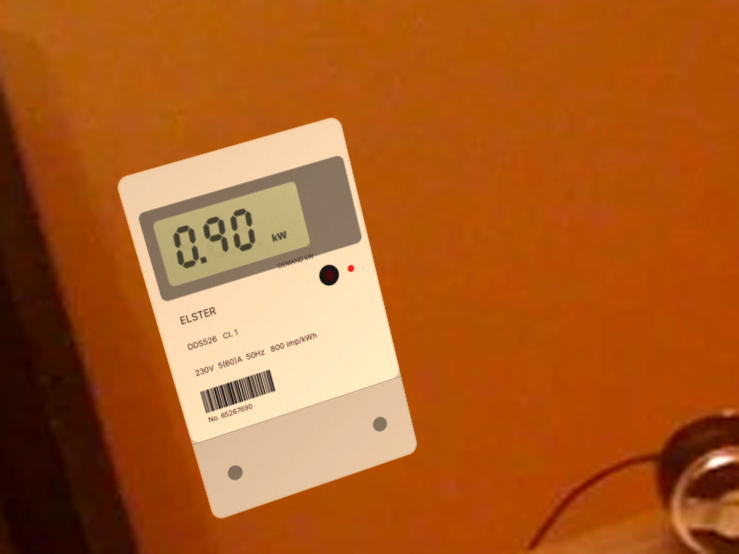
0.90 kW
